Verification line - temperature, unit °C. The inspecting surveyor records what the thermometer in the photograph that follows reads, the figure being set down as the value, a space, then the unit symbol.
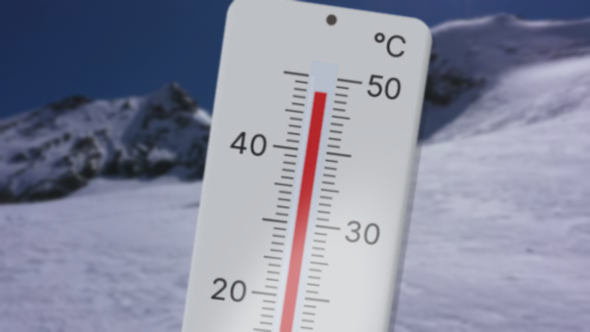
48 °C
